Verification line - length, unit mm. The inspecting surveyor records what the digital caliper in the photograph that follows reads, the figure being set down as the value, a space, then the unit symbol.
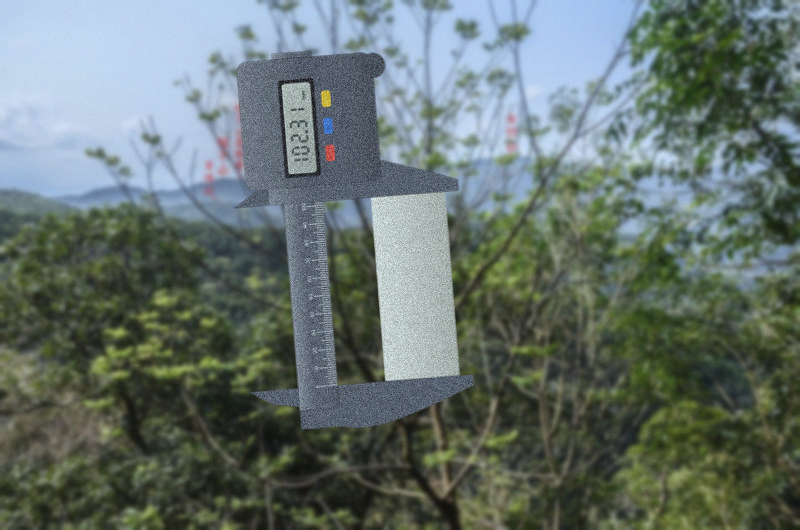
102.31 mm
